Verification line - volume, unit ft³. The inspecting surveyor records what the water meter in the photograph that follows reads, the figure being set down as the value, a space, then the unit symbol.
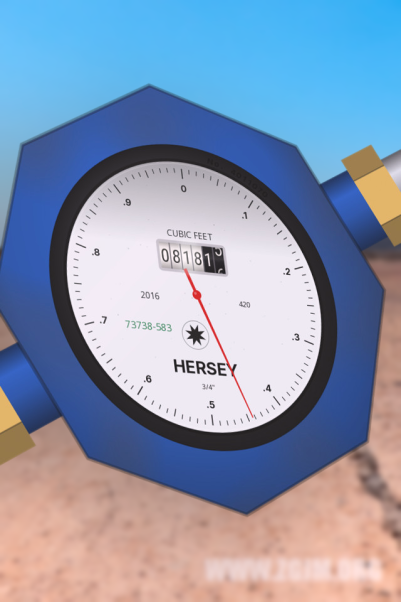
81815.44 ft³
